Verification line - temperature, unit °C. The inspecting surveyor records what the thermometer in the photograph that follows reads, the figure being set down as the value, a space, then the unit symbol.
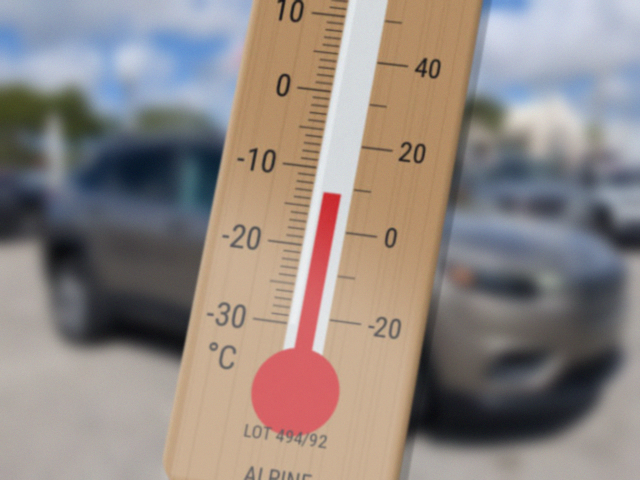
-13 °C
